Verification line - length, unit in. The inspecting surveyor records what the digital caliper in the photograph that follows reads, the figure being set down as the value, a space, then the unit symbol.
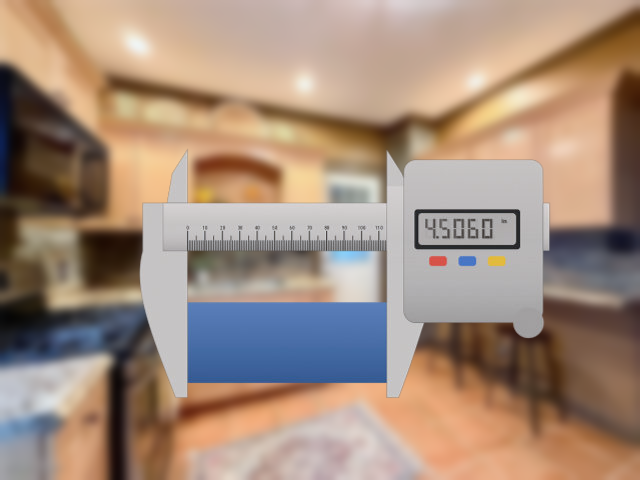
4.5060 in
